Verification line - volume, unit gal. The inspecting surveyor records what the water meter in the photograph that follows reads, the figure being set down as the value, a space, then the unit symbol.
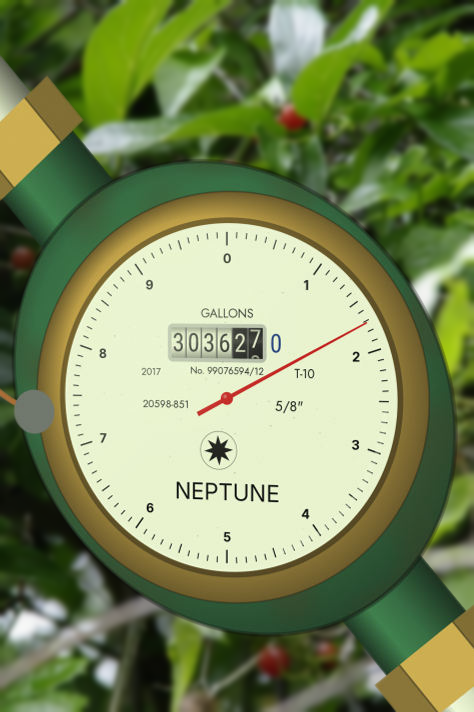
3036271.7 gal
